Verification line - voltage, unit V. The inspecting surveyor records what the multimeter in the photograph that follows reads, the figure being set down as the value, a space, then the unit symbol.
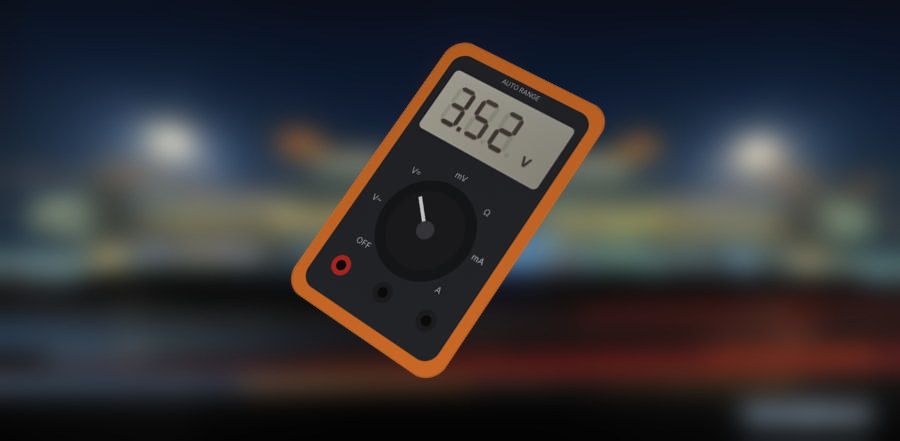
3.52 V
